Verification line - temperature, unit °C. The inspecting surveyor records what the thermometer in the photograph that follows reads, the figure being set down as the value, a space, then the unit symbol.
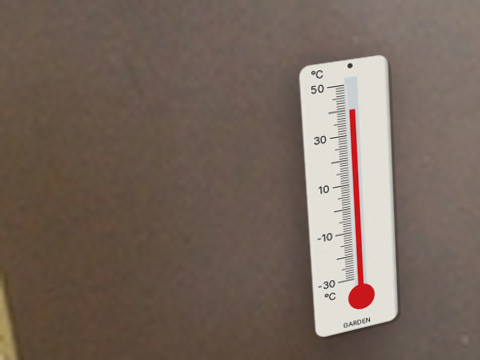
40 °C
